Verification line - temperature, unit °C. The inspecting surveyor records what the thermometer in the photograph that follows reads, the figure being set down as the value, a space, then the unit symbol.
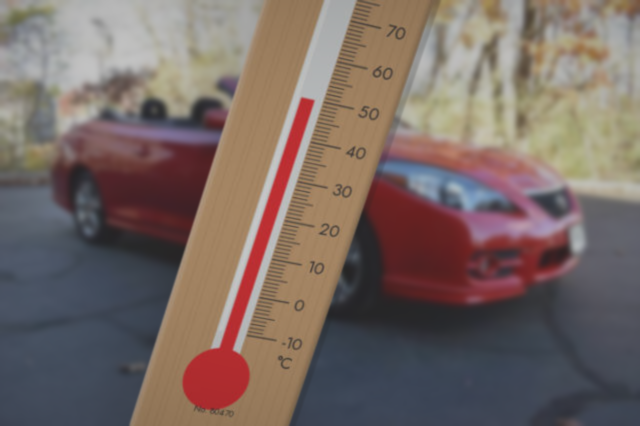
50 °C
